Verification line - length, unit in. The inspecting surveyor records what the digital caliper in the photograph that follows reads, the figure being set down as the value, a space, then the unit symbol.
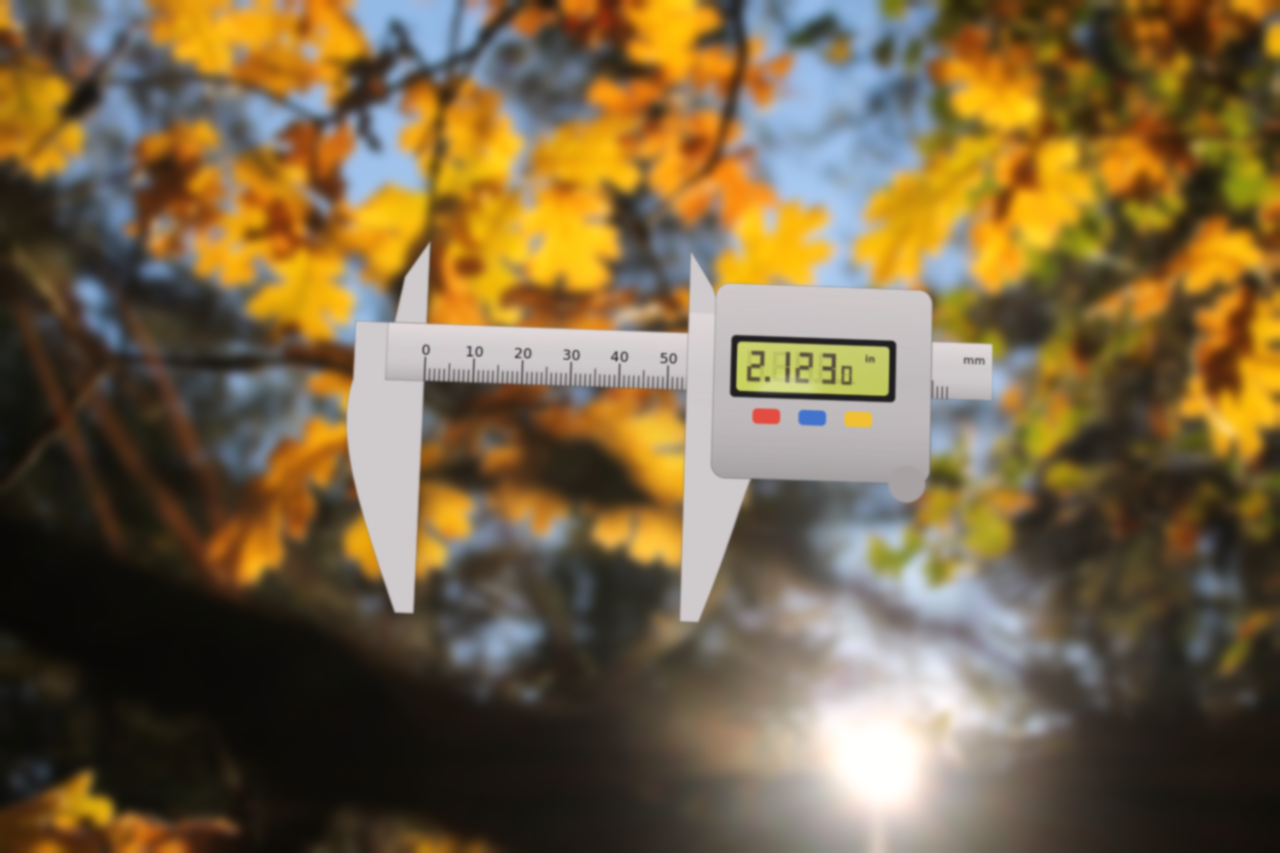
2.1230 in
